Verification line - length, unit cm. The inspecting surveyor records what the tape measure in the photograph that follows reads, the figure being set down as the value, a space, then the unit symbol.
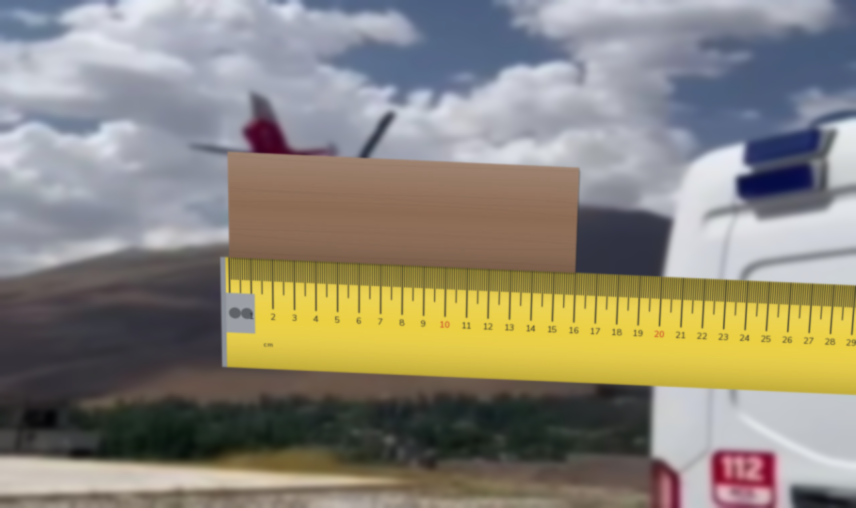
16 cm
